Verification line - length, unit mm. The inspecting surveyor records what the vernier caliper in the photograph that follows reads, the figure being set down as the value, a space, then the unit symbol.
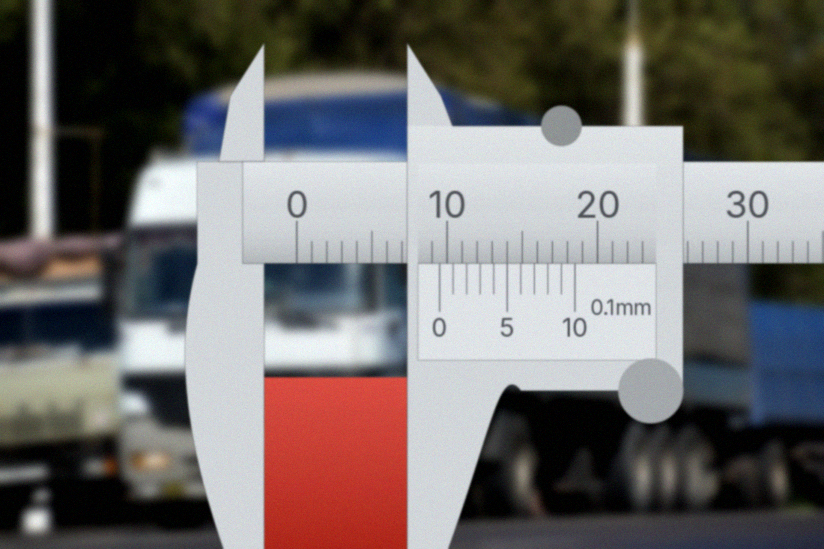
9.5 mm
